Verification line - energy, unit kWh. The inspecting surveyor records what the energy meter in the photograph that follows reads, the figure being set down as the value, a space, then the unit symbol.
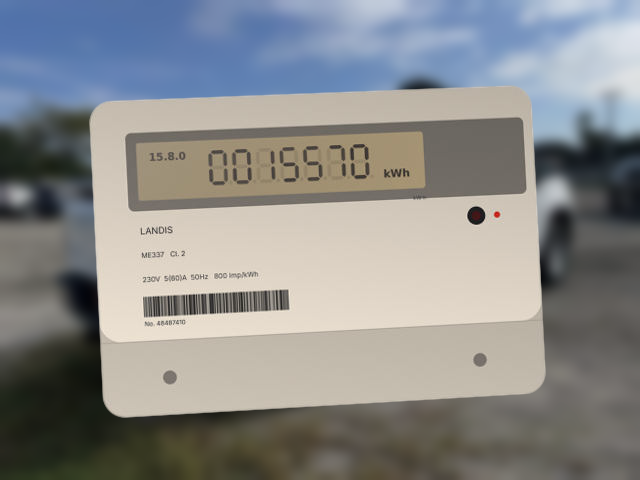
15570 kWh
